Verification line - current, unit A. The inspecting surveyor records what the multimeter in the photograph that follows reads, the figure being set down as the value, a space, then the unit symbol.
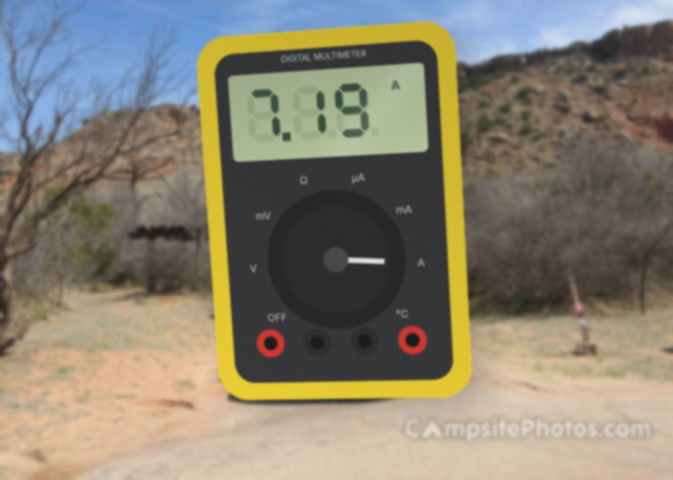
7.19 A
